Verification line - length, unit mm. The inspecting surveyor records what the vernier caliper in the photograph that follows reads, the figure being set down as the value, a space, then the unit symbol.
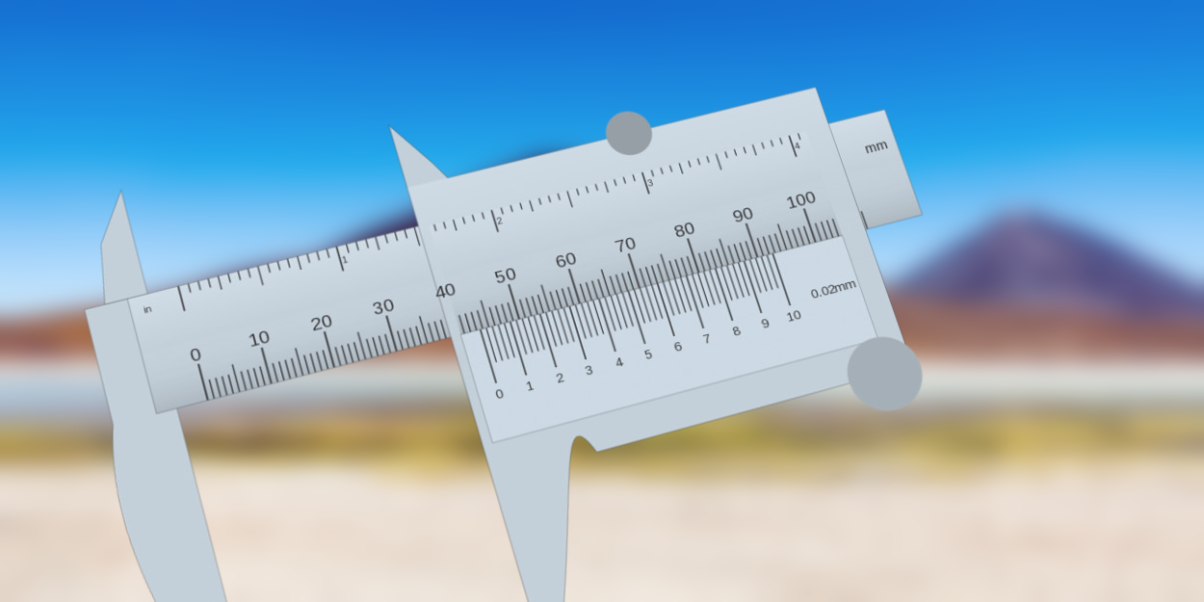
43.6 mm
